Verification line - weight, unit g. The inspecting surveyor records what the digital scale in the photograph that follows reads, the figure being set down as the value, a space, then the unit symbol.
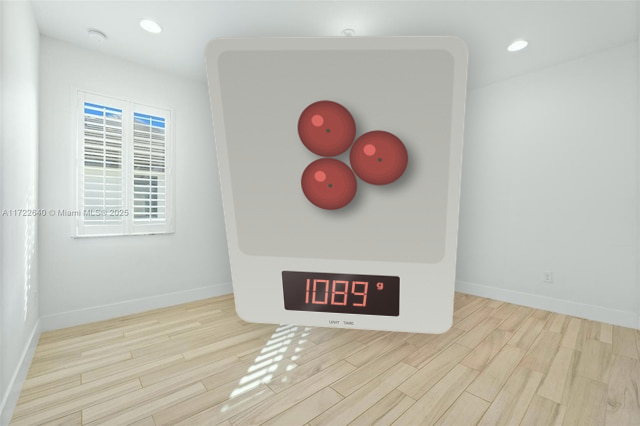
1089 g
